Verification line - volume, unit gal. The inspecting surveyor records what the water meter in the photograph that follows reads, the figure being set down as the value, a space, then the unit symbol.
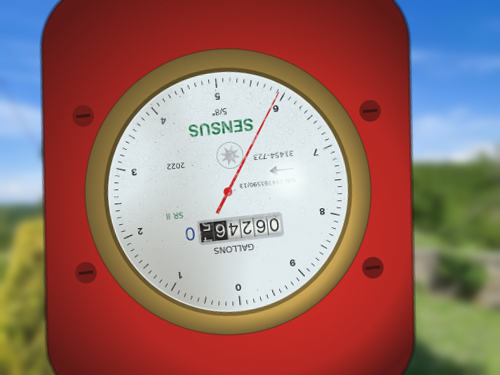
624645.9 gal
